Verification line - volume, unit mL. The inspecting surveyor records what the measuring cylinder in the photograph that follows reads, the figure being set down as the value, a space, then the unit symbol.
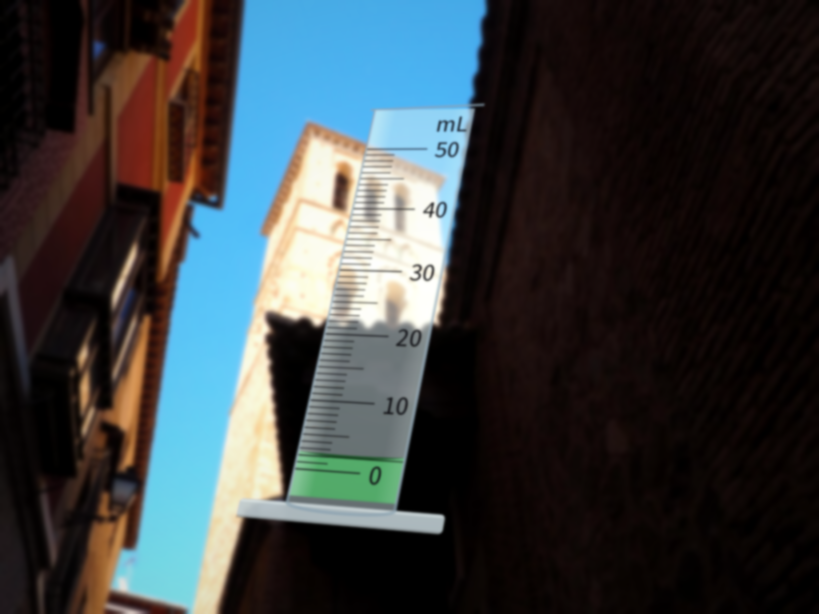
2 mL
